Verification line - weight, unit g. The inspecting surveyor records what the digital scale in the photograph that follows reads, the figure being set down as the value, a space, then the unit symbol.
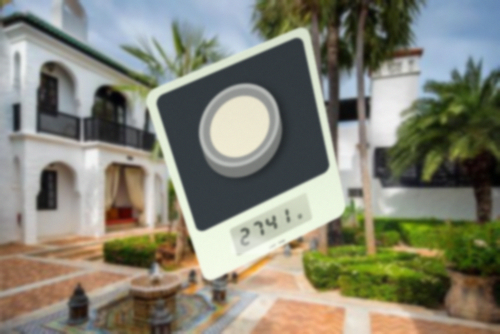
2741 g
